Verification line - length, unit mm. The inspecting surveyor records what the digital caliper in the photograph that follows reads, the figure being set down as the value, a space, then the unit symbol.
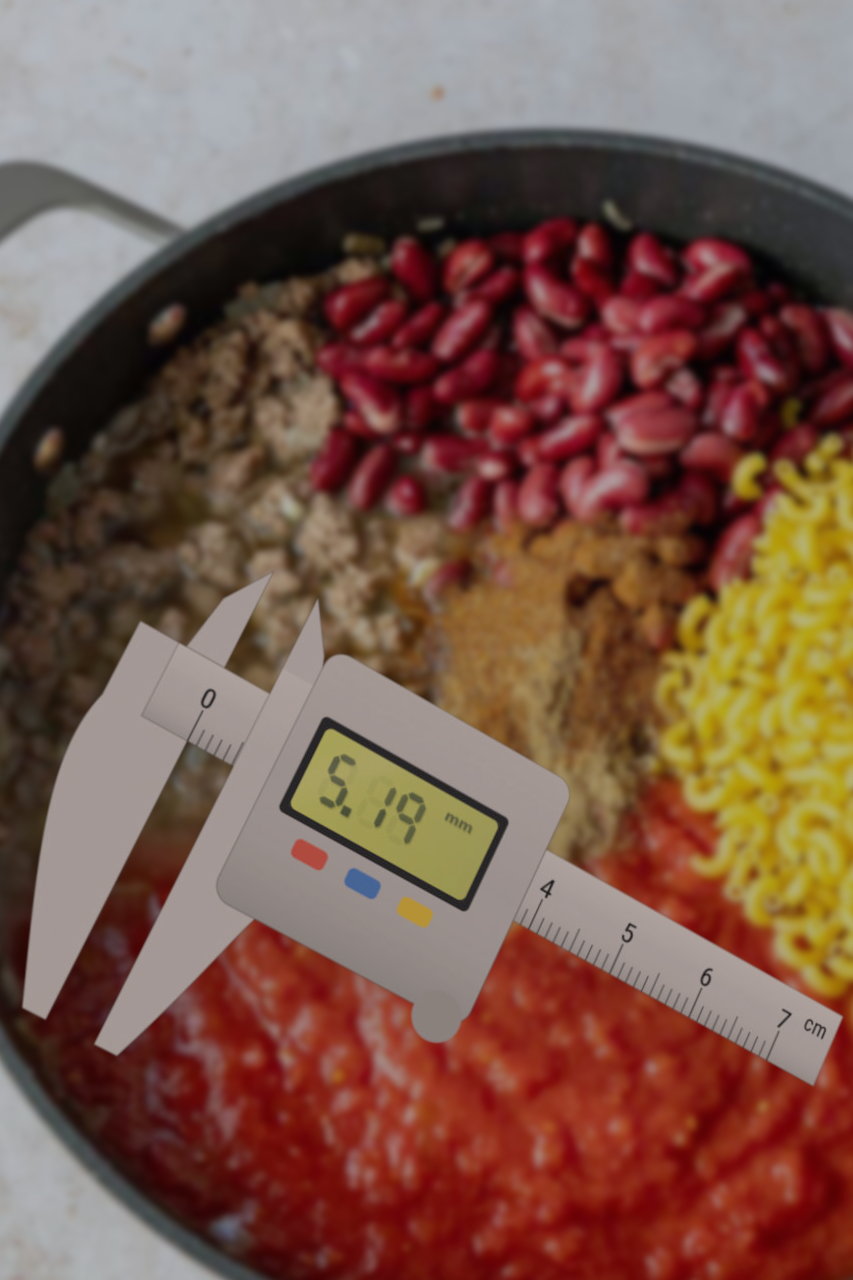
5.19 mm
